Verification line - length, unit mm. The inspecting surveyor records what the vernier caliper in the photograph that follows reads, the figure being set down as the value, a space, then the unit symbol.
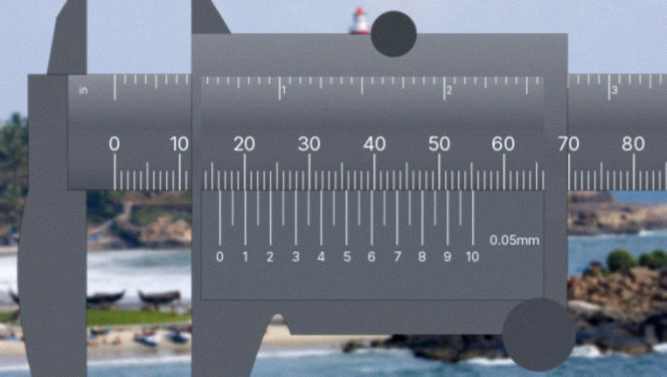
16.2 mm
